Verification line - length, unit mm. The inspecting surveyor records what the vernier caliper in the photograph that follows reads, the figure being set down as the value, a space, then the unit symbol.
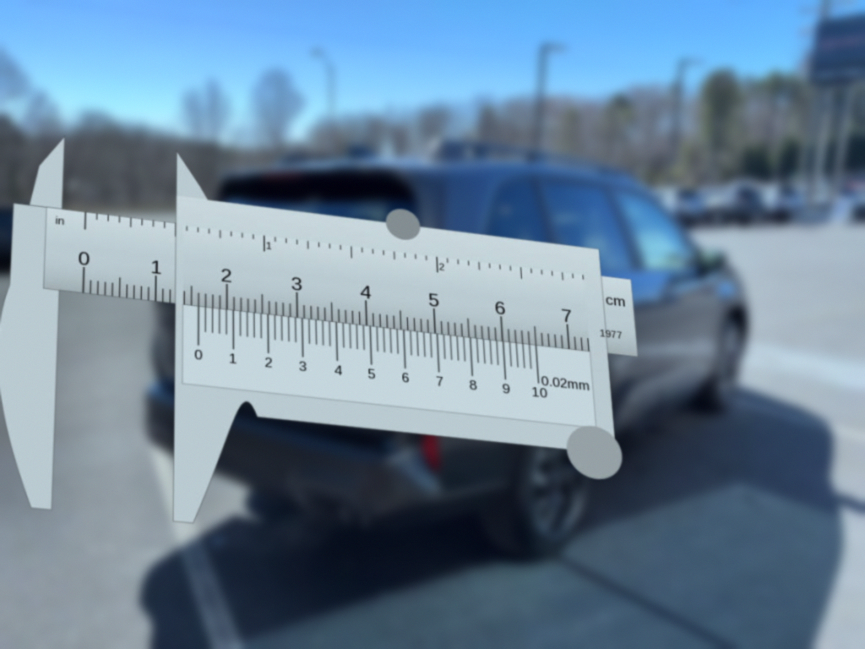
16.0 mm
